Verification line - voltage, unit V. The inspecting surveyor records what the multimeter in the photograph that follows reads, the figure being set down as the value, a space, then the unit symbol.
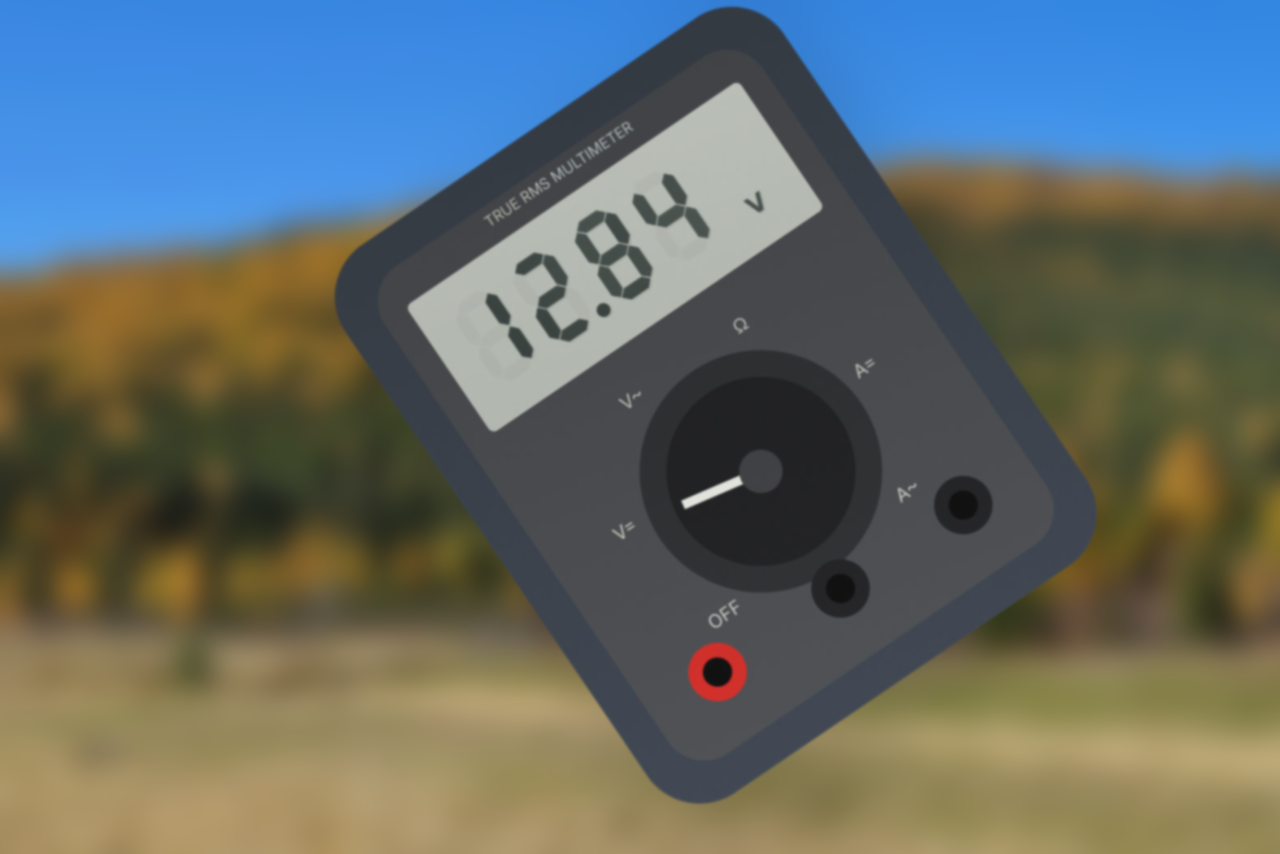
12.84 V
